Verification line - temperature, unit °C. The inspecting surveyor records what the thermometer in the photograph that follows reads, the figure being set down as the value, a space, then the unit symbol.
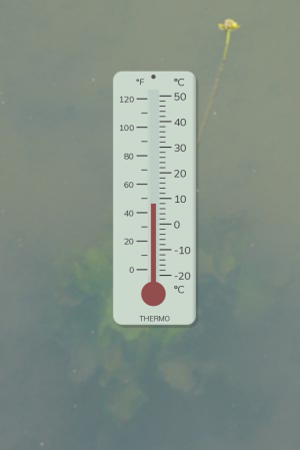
8 °C
